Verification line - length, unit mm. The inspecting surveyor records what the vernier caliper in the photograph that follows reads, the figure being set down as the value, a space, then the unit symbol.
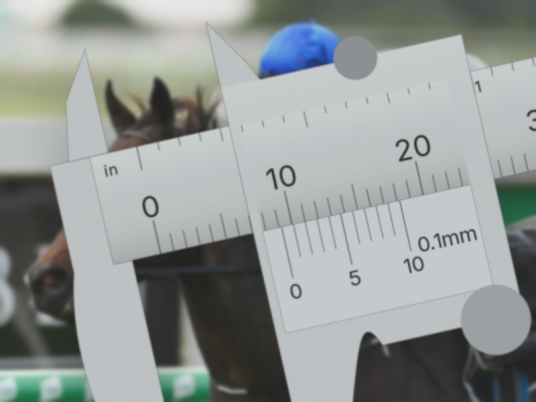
9.2 mm
